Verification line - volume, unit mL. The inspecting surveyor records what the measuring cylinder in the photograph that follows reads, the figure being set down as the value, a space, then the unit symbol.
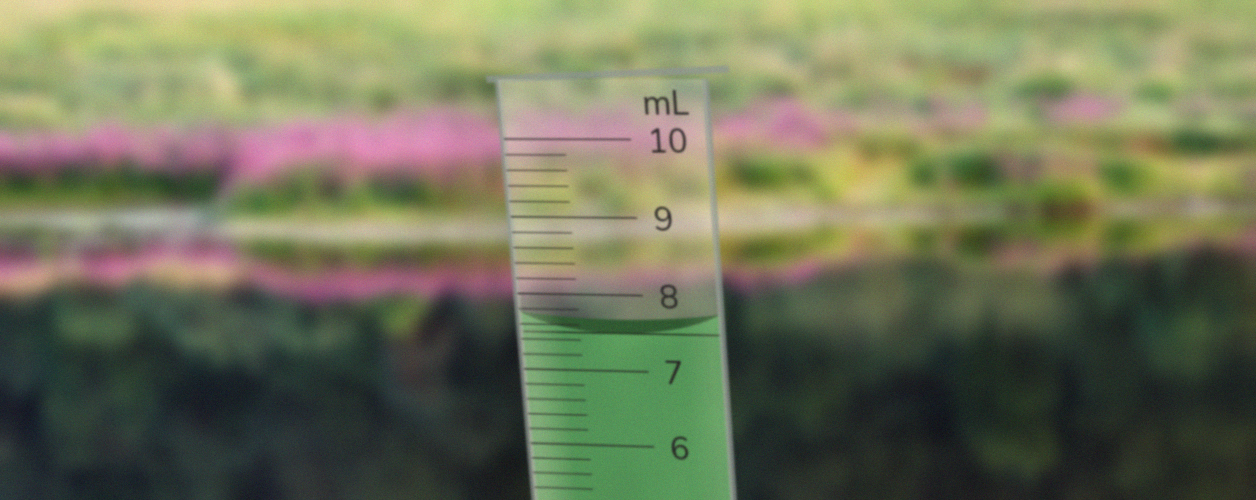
7.5 mL
